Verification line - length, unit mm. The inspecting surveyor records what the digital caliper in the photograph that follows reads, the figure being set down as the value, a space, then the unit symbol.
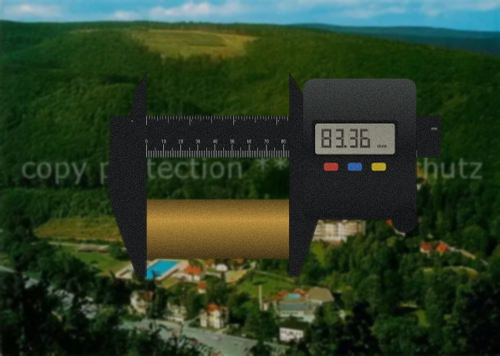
83.36 mm
